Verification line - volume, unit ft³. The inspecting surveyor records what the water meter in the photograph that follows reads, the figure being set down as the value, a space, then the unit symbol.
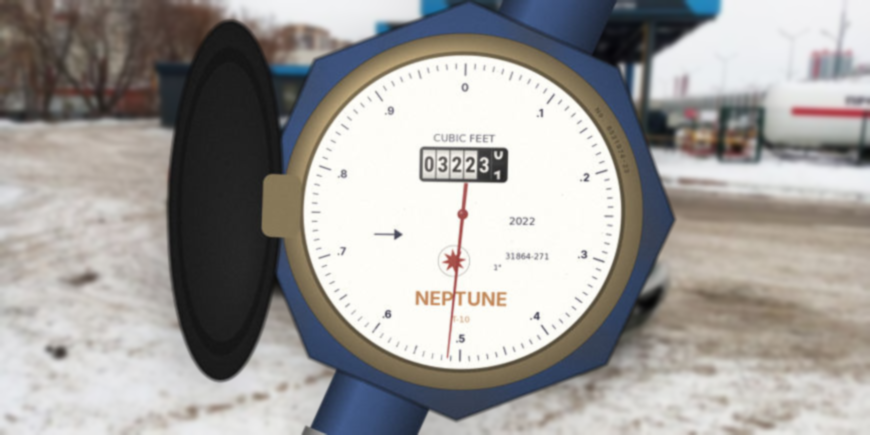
32230.51 ft³
